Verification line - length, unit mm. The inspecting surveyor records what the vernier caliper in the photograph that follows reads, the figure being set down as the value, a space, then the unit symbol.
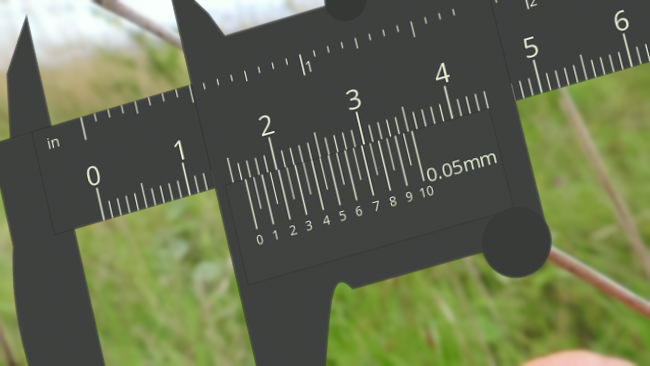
16.4 mm
